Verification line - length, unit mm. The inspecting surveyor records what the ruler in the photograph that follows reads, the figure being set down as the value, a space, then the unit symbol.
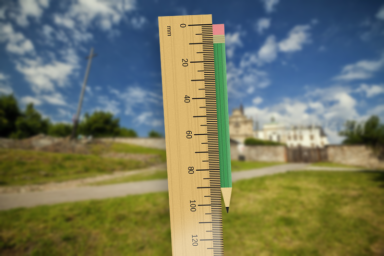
105 mm
